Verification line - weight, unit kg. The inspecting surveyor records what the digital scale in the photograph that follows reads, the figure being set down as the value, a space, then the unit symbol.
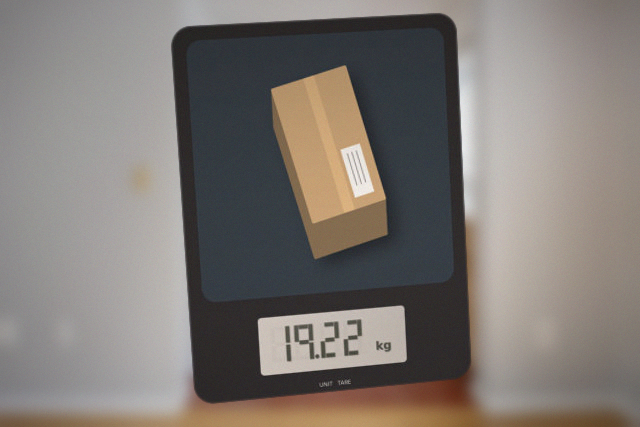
19.22 kg
